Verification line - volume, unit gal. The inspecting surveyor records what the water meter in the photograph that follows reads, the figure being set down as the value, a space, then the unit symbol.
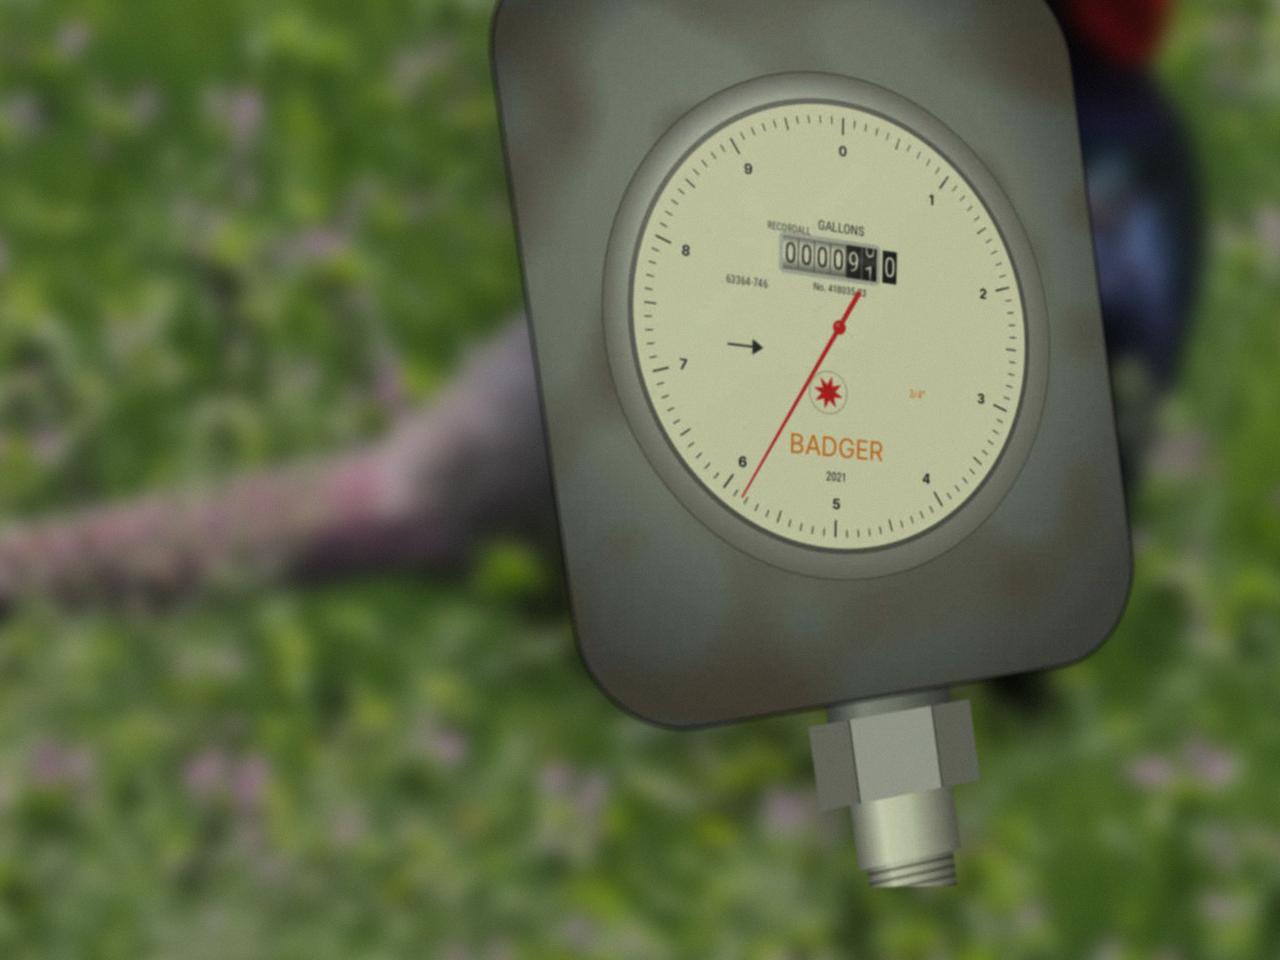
905.8 gal
